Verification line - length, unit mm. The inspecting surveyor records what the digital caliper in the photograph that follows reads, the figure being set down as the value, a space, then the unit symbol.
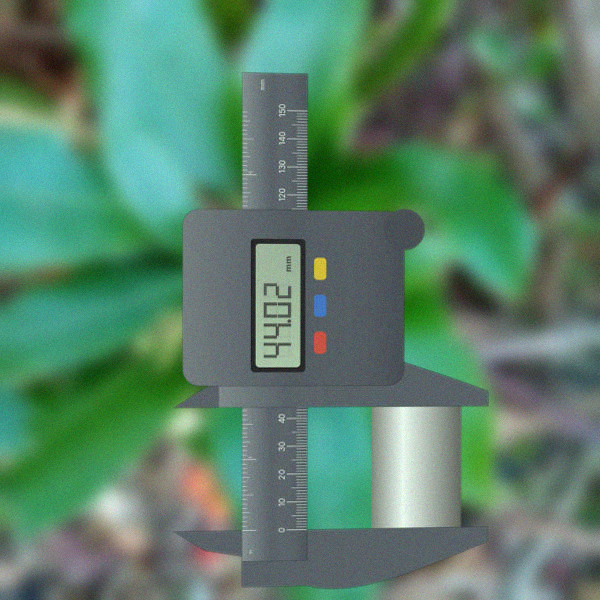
44.02 mm
